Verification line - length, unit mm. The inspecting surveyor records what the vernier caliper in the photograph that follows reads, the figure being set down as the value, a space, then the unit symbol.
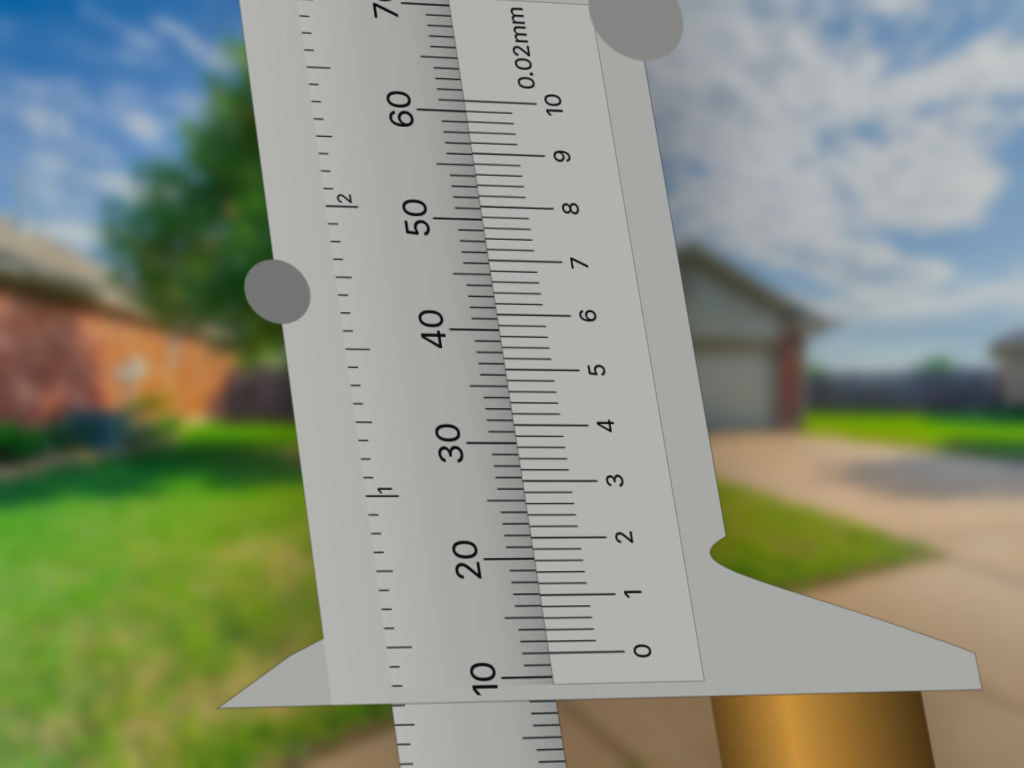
12.0 mm
